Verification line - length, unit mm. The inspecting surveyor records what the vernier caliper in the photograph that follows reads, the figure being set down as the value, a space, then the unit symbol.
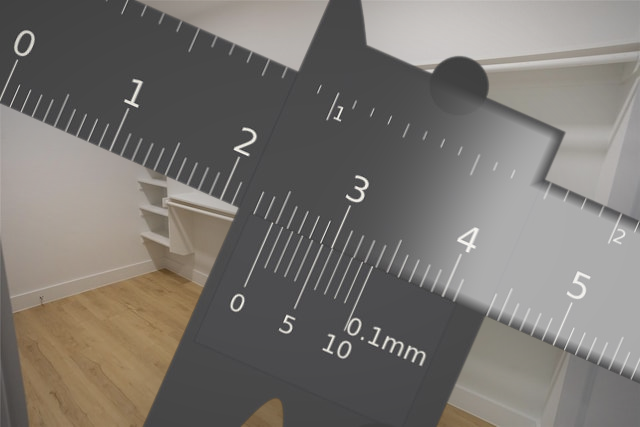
24.7 mm
